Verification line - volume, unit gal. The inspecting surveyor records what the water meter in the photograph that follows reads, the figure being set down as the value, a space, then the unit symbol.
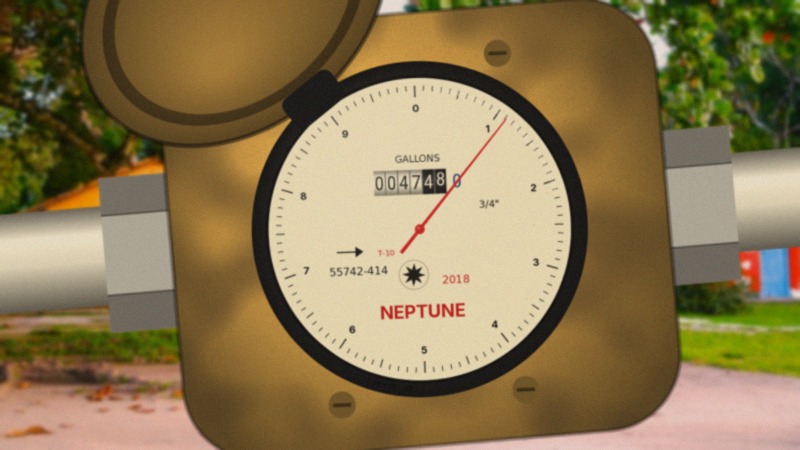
47481.1 gal
